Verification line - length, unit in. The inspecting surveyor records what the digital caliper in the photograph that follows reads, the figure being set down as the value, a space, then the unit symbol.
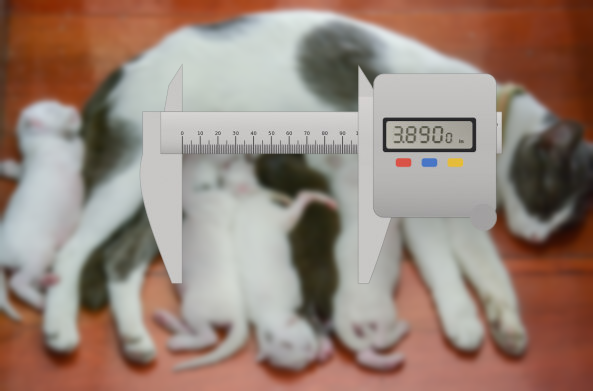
3.8900 in
